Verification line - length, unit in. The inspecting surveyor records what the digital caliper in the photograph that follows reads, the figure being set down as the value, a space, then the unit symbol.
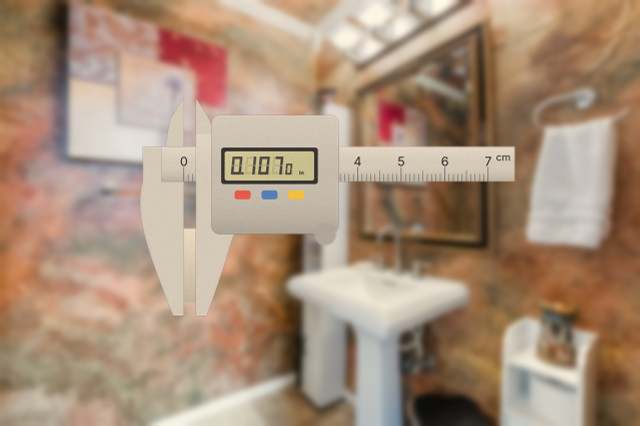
0.1070 in
